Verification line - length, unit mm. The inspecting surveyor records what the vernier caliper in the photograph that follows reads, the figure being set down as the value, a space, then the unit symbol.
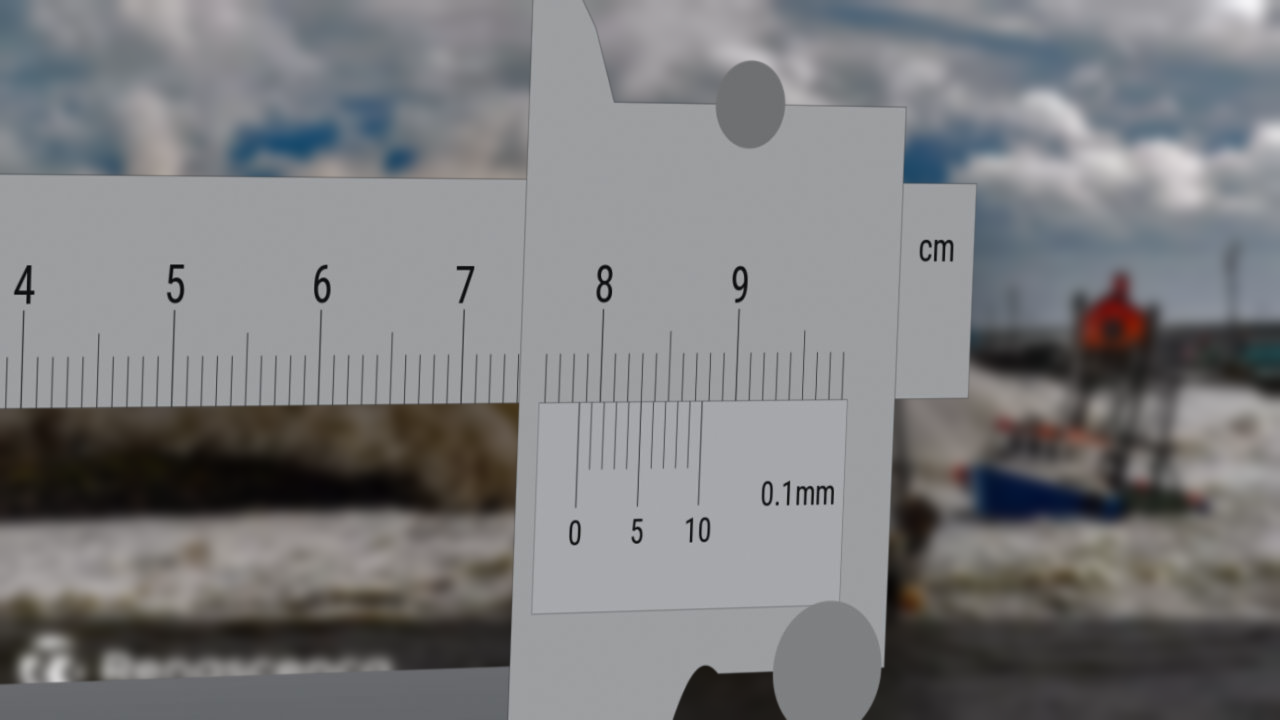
78.5 mm
